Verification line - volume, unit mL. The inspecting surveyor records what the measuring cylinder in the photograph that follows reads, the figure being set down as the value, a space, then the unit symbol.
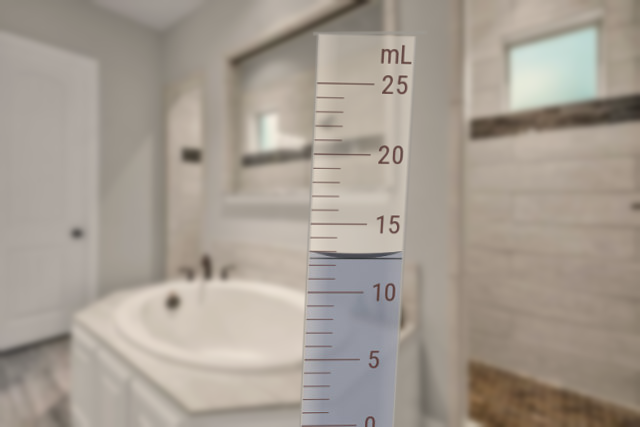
12.5 mL
